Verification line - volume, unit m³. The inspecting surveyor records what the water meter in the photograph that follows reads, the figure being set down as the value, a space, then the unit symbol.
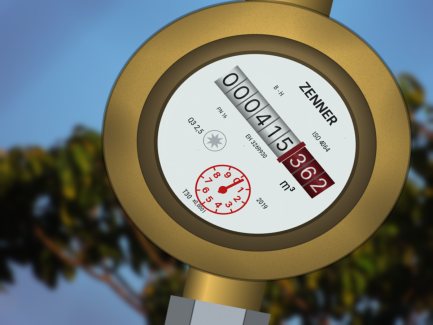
415.3620 m³
